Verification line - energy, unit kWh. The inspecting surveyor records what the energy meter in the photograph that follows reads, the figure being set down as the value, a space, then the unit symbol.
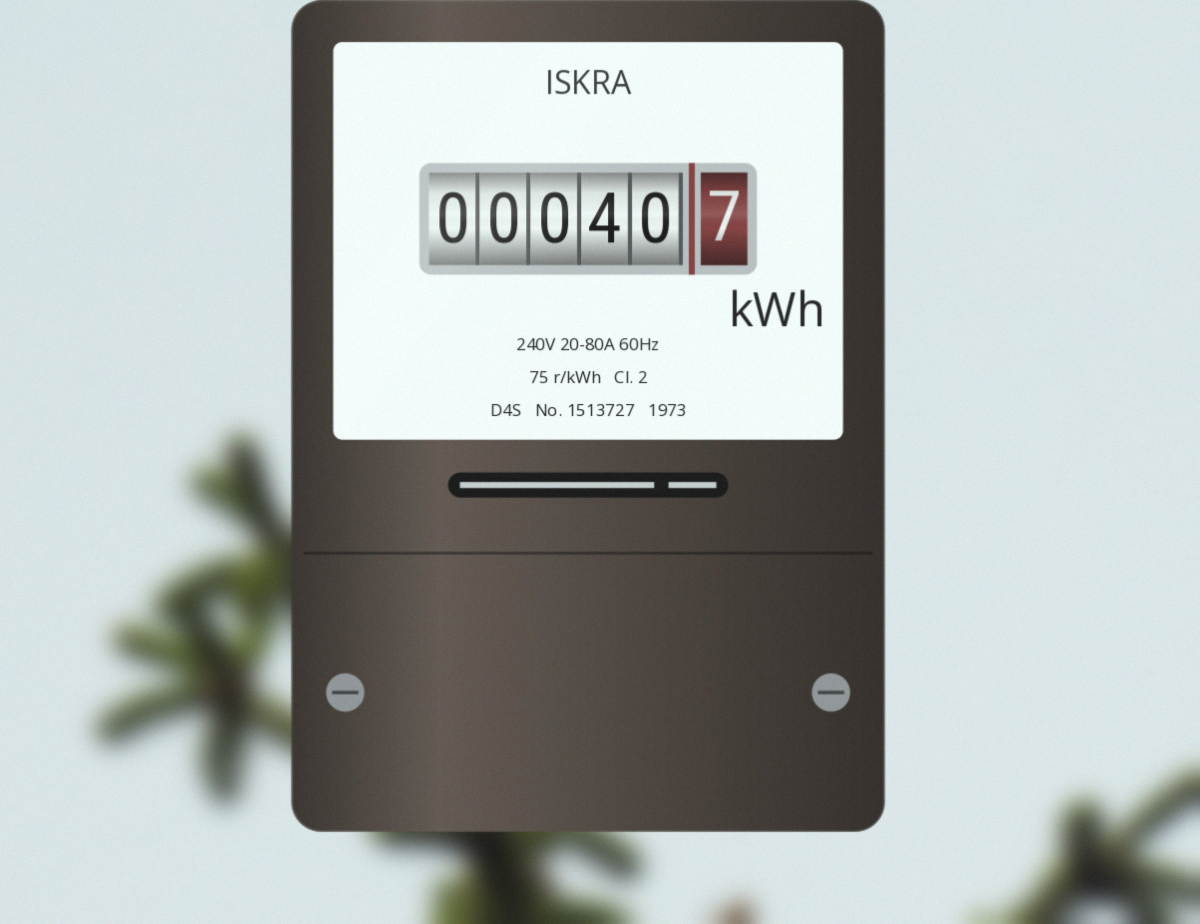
40.7 kWh
